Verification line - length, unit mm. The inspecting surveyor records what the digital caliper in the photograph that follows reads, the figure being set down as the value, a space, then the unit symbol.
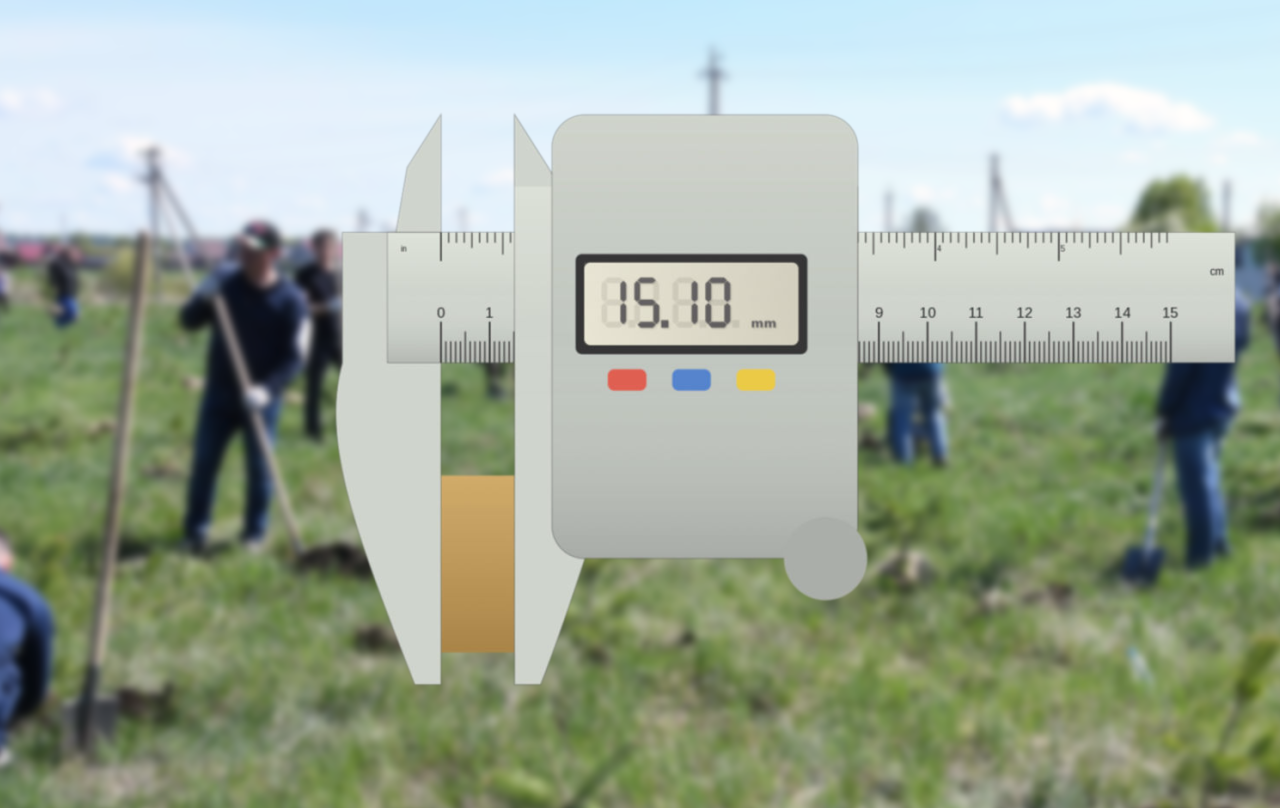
15.10 mm
